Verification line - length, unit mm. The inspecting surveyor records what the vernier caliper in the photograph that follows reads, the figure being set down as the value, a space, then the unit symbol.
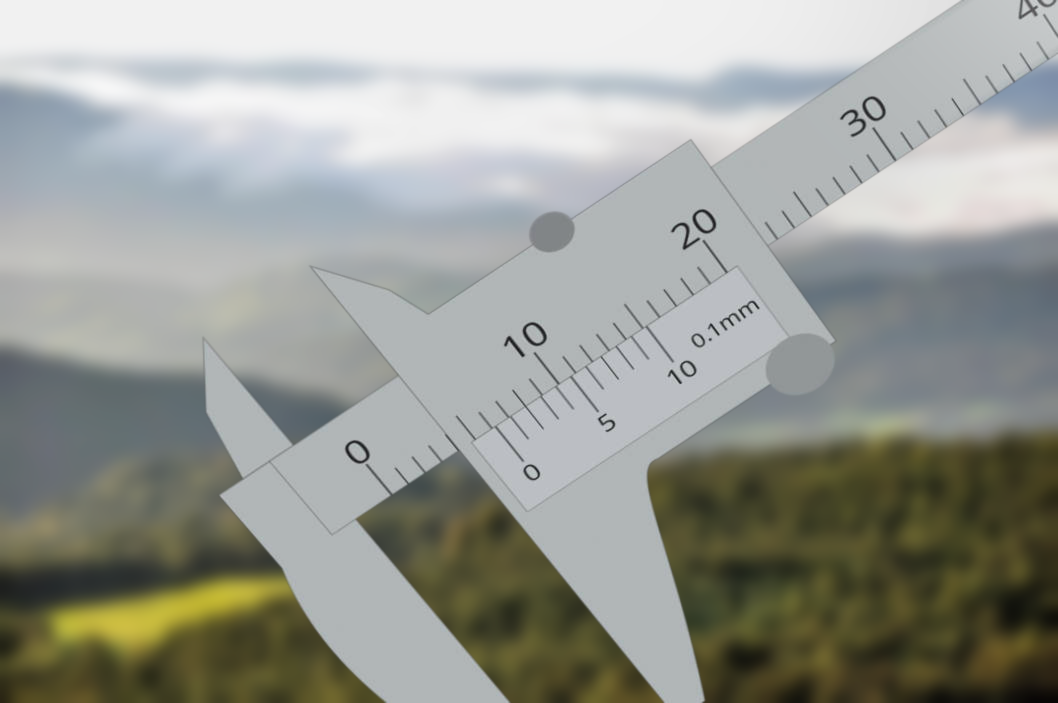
6.2 mm
